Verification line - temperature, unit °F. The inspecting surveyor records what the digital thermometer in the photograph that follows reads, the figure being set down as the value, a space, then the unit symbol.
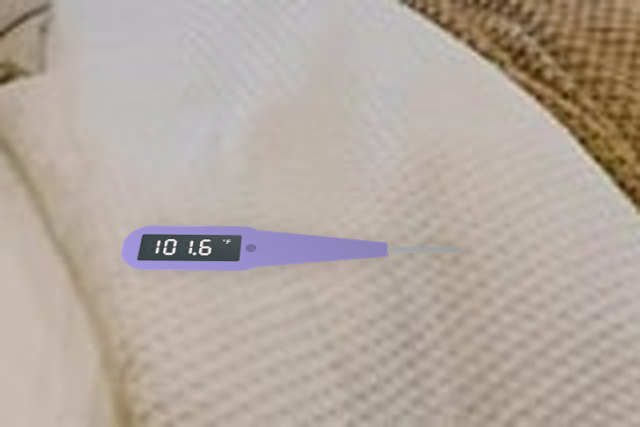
101.6 °F
